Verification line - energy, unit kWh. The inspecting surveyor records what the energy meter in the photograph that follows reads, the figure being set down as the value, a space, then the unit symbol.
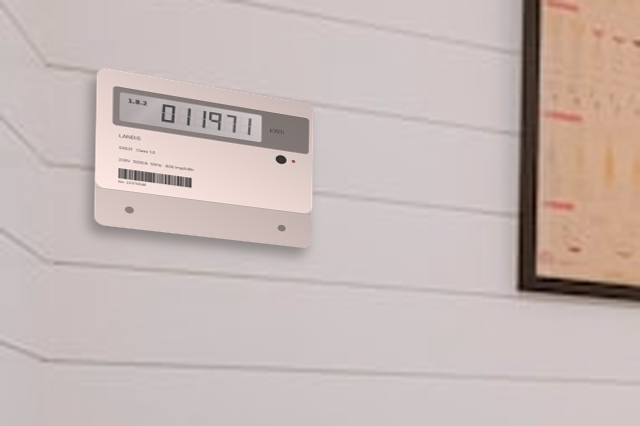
11971 kWh
